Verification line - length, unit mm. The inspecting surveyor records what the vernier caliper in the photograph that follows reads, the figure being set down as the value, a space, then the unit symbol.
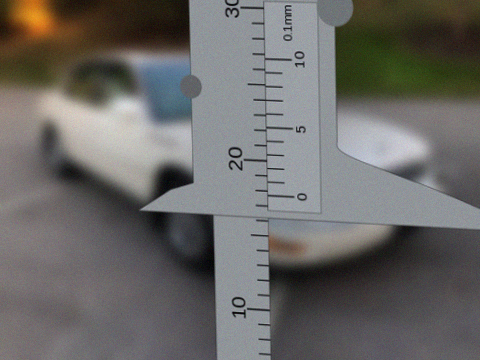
17.7 mm
